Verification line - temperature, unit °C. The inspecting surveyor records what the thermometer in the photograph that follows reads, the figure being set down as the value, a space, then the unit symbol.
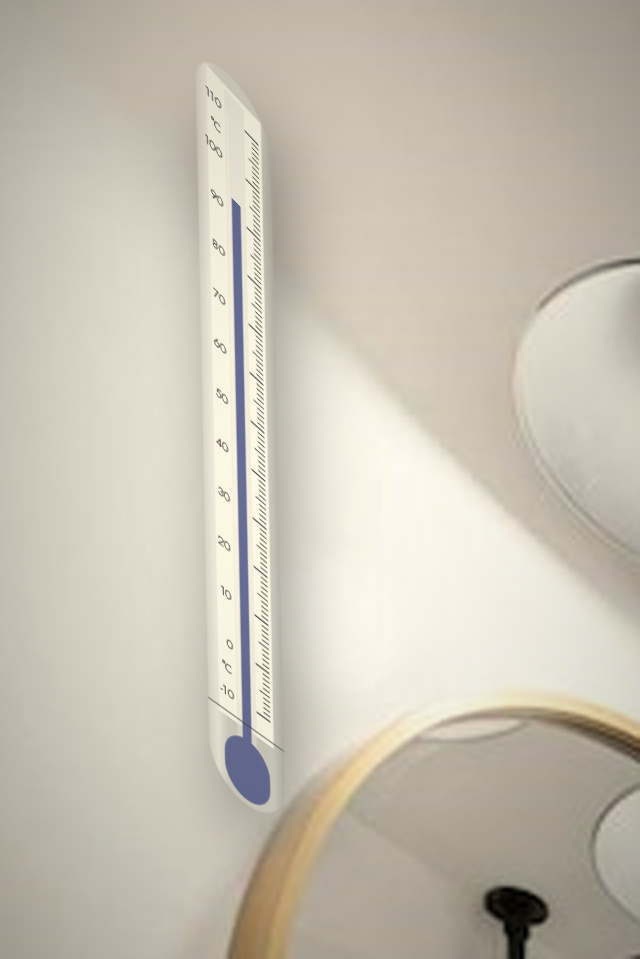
93 °C
